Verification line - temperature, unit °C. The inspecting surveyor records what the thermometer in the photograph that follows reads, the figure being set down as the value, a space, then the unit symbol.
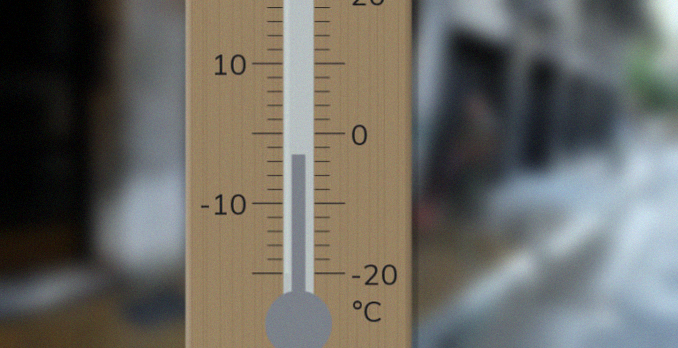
-3 °C
